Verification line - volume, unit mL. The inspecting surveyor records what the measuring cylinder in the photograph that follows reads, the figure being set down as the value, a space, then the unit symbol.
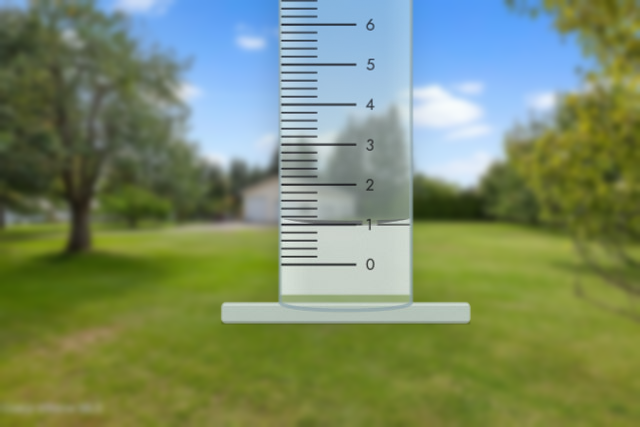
1 mL
